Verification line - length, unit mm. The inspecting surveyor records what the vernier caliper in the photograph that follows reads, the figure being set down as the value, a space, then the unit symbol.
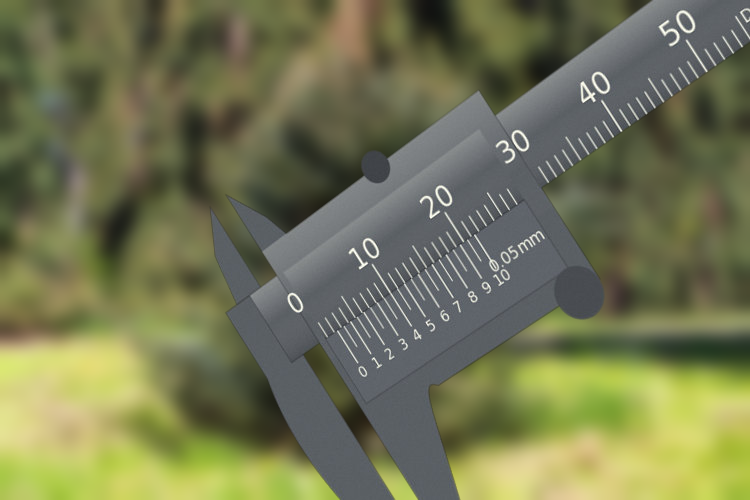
2.4 mm
